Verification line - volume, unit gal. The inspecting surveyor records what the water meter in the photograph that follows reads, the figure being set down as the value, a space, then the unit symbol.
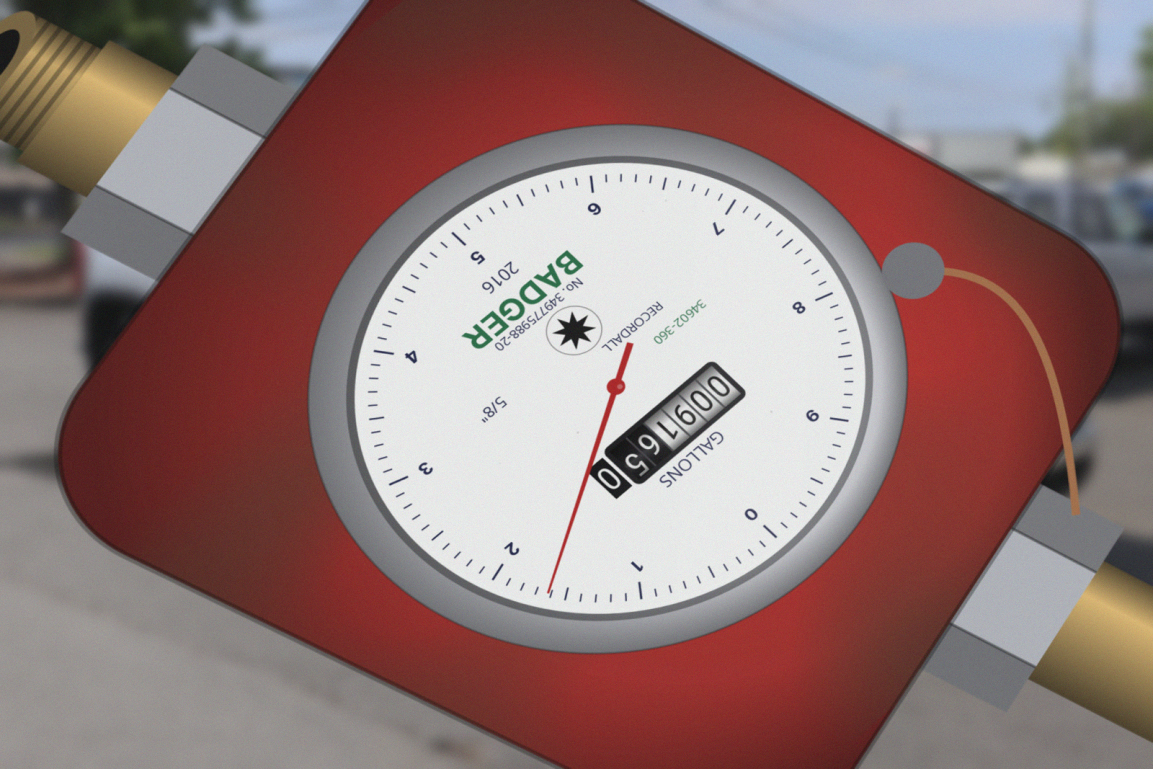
91651.6 gal
